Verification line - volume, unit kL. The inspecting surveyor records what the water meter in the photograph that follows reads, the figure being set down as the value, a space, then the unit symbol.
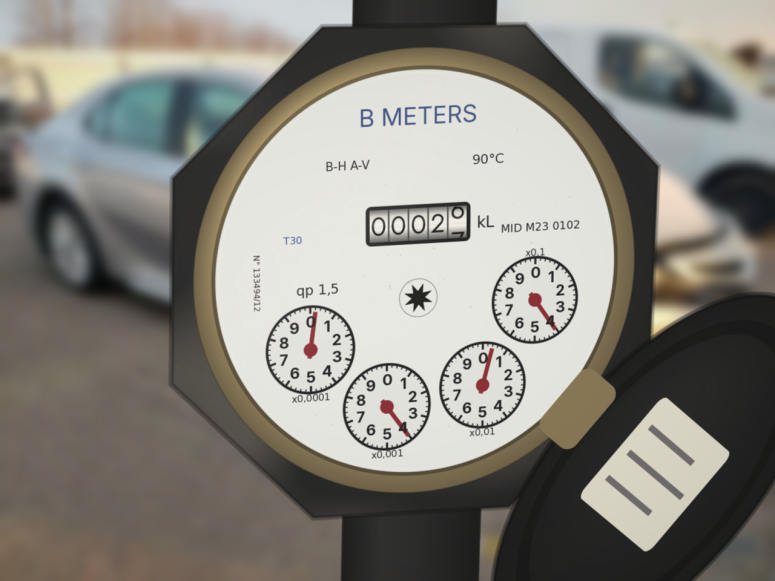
26.4040 kL
